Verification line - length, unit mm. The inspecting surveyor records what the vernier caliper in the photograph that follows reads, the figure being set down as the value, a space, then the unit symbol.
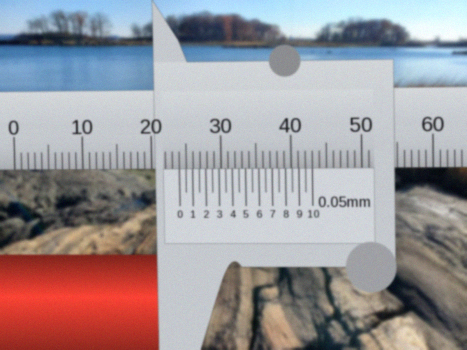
24.0 mm
